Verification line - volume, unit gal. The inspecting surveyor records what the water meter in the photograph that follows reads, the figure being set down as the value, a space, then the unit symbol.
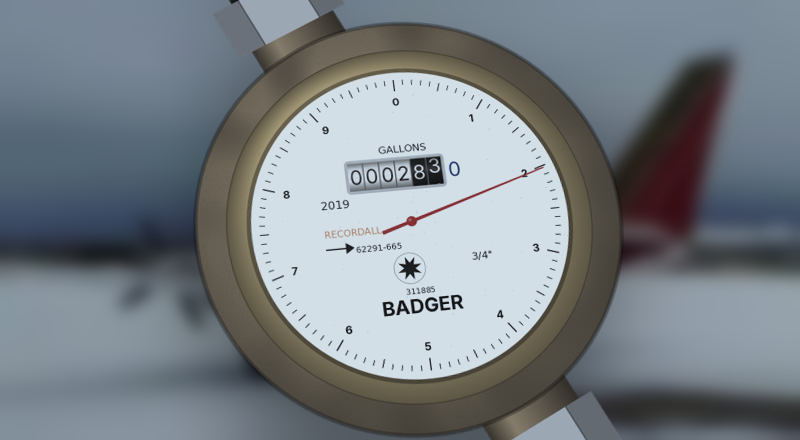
2832.0 gal
